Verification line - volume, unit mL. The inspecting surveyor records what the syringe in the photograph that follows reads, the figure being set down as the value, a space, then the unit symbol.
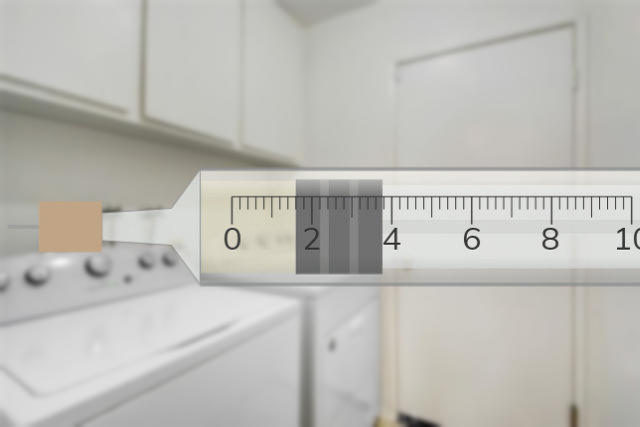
1.6 mL
